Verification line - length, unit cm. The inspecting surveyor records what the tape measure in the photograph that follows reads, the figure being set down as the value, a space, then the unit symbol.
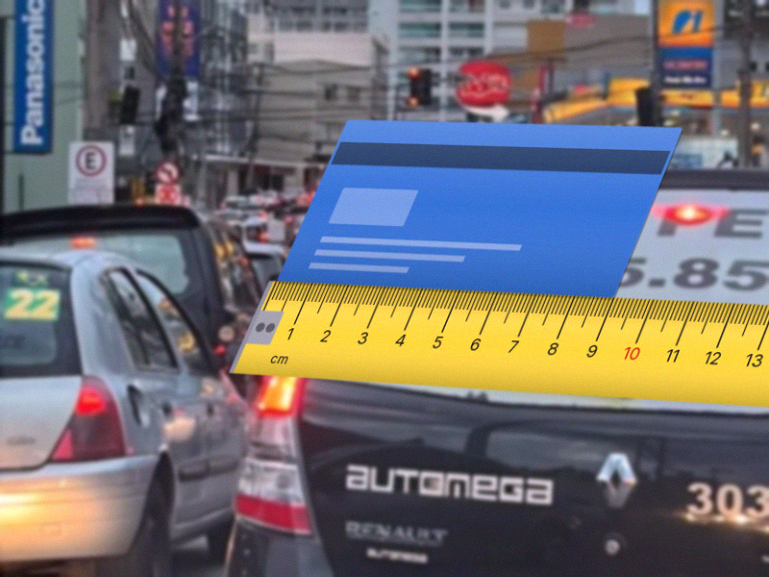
9 cm
